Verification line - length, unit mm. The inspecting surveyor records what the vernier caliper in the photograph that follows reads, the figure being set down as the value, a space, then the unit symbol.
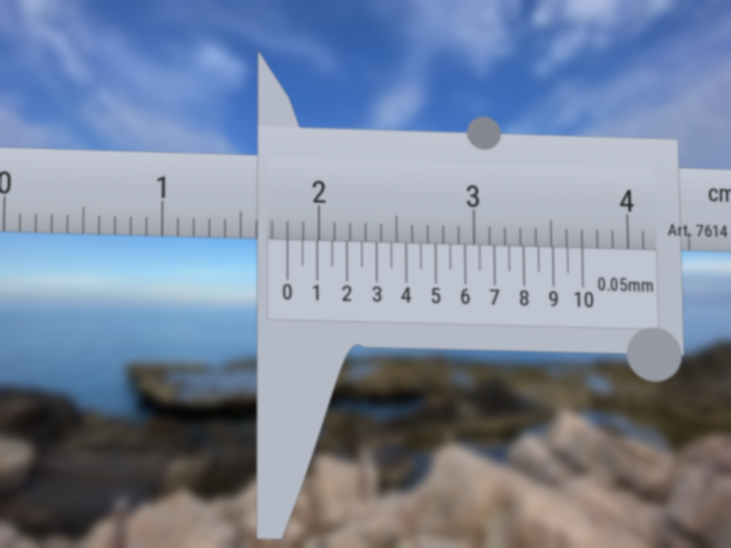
18.0 mm
